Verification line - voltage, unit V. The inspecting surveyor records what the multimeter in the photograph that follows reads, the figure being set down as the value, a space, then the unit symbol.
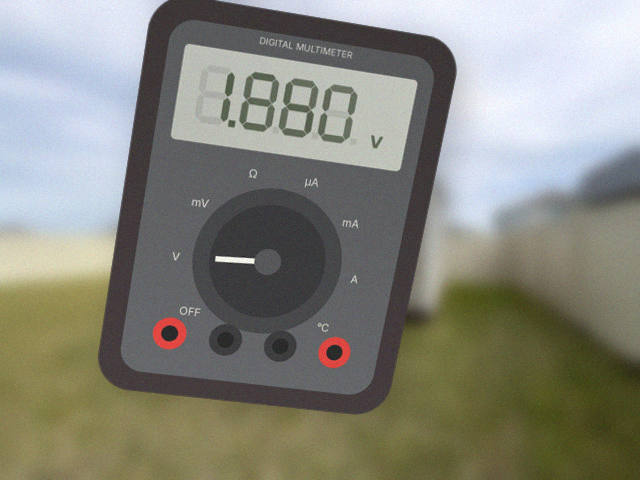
1.880 V
